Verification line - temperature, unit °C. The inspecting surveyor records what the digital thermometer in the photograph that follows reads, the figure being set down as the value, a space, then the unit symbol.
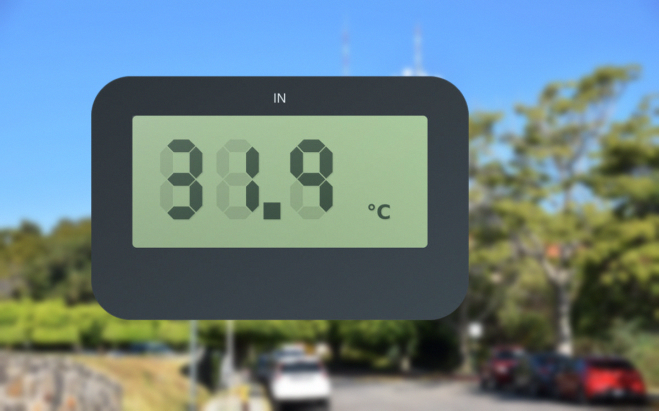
31.9 °C
